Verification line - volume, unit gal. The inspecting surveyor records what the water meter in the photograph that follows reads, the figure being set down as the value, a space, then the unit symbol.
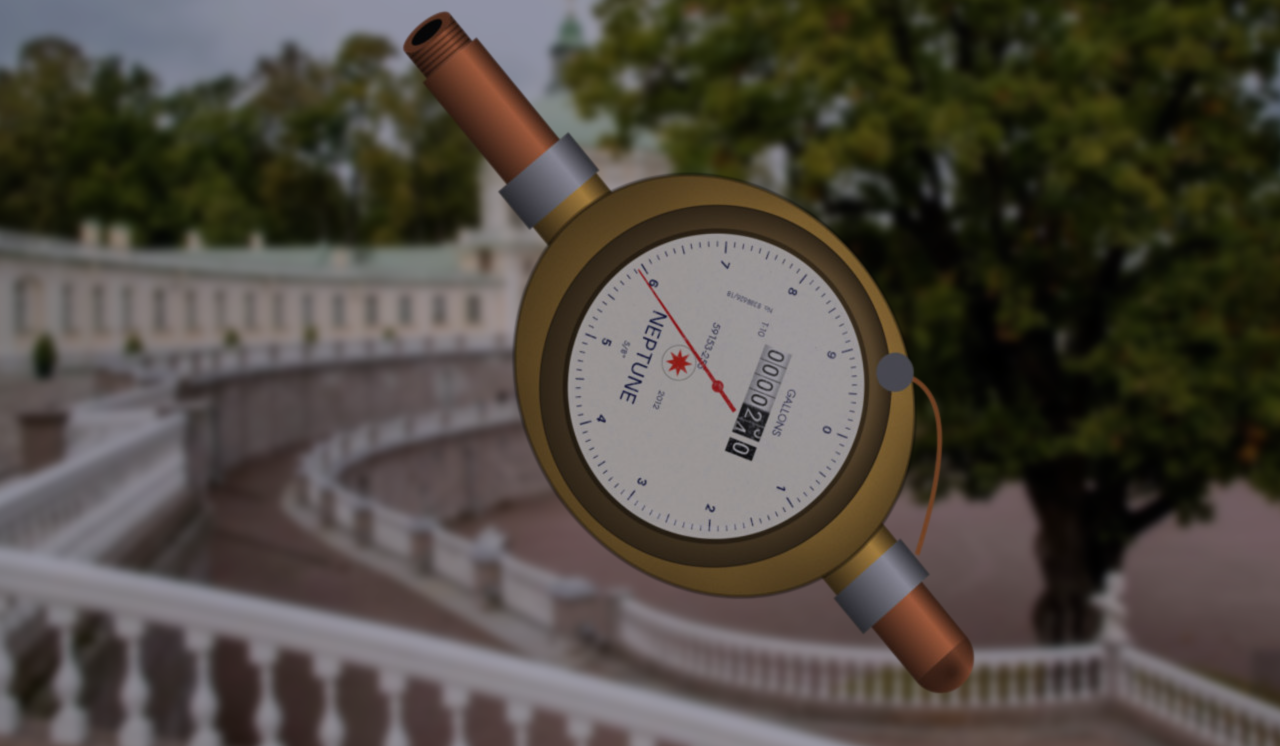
235.9 gal
